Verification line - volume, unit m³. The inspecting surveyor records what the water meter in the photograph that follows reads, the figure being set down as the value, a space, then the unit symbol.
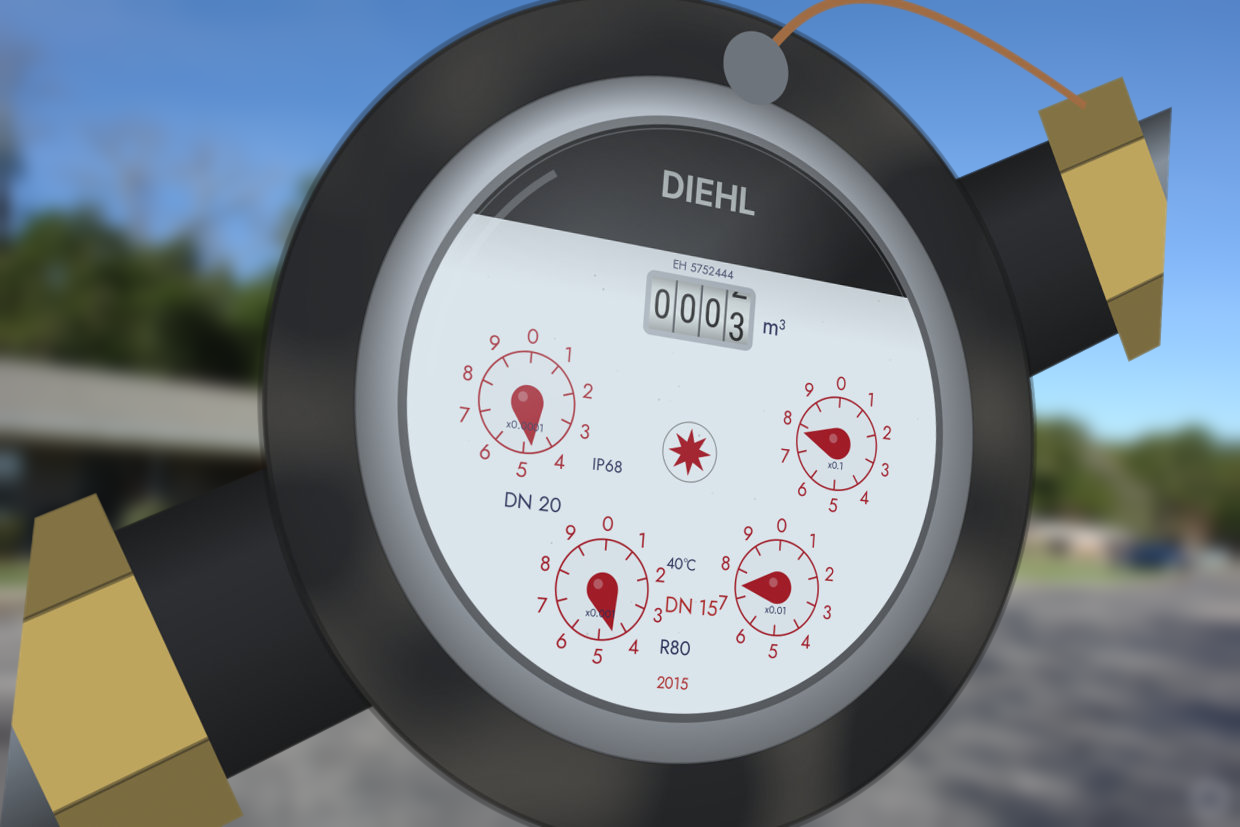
2.7744 m³
